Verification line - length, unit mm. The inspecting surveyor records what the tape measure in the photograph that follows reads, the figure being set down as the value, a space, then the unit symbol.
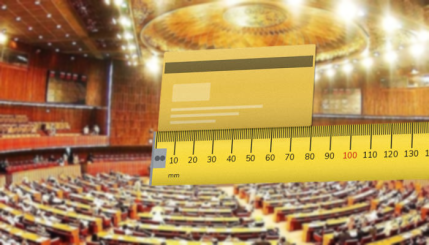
80 mm
